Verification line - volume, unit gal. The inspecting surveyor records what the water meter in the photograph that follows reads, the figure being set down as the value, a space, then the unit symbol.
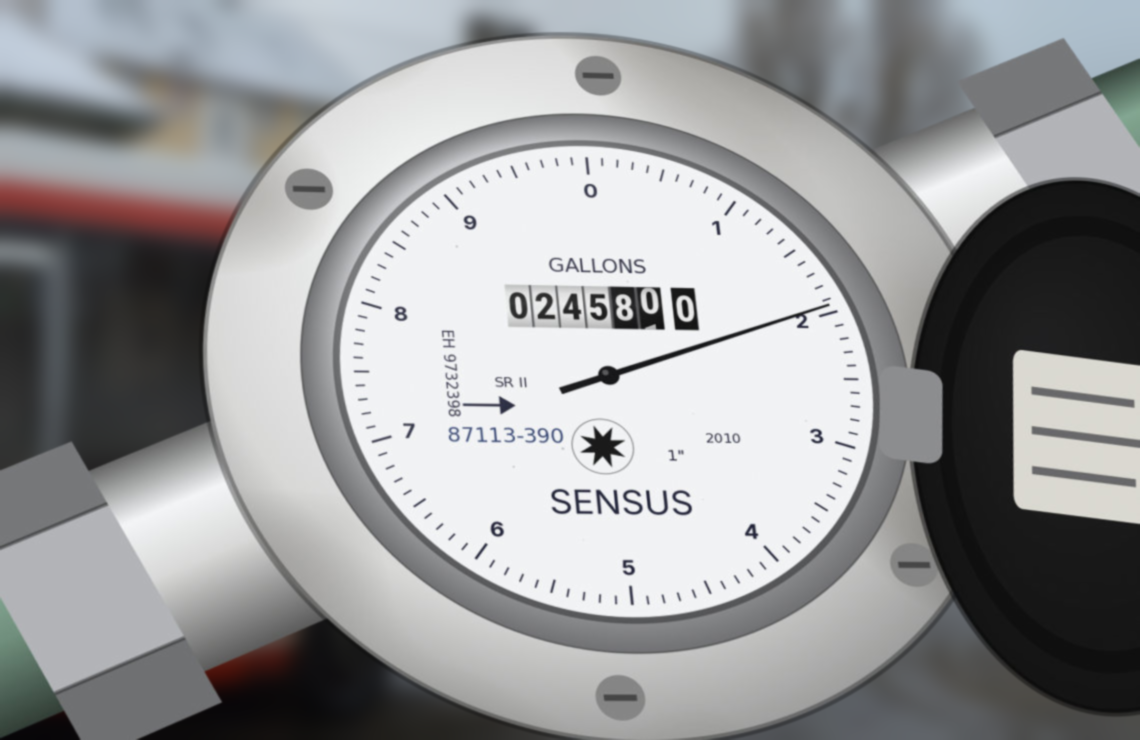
245801.9 gal
